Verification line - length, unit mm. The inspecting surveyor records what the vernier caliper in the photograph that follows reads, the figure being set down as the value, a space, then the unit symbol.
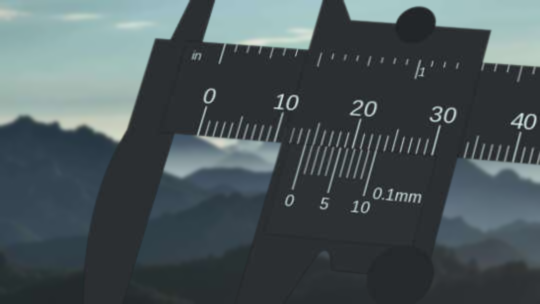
14.0 mm
